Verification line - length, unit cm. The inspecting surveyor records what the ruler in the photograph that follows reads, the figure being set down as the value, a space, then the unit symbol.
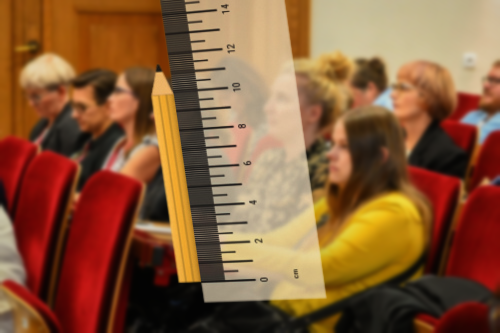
11.5 cm
